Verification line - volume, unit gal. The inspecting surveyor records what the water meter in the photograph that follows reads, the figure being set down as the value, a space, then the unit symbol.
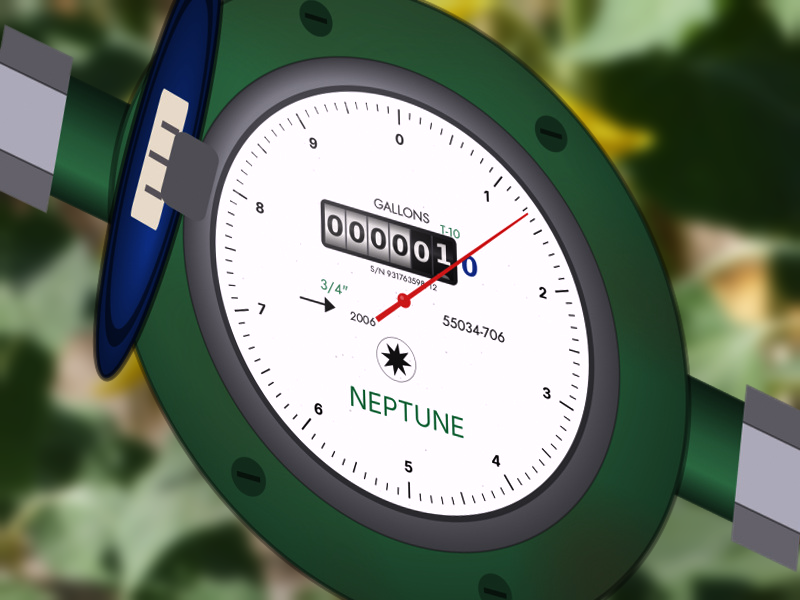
11.3 gal
